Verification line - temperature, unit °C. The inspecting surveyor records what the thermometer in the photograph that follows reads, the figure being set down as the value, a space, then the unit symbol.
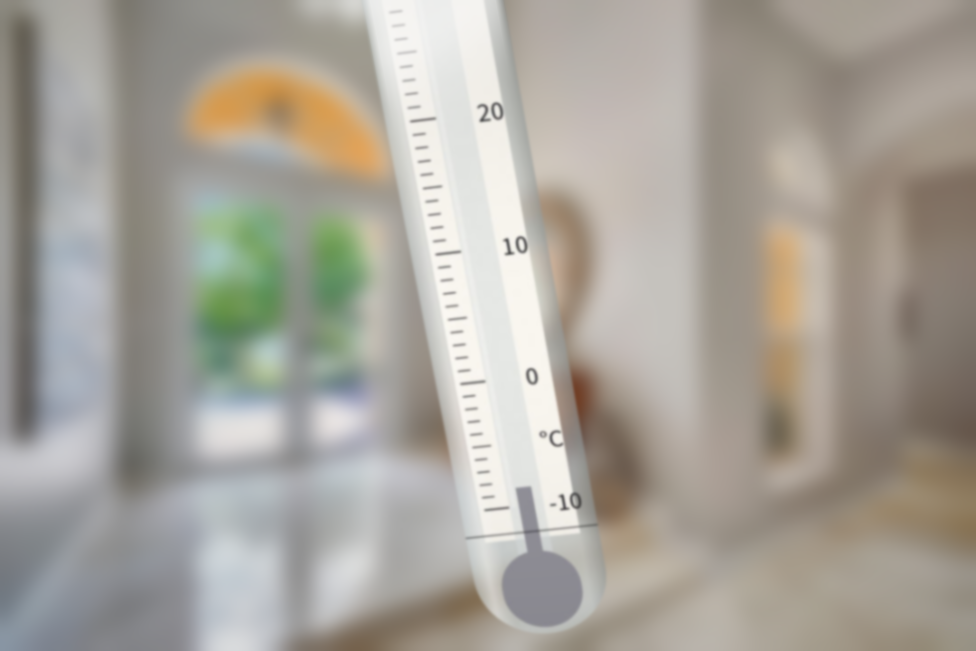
-8.5 °C
